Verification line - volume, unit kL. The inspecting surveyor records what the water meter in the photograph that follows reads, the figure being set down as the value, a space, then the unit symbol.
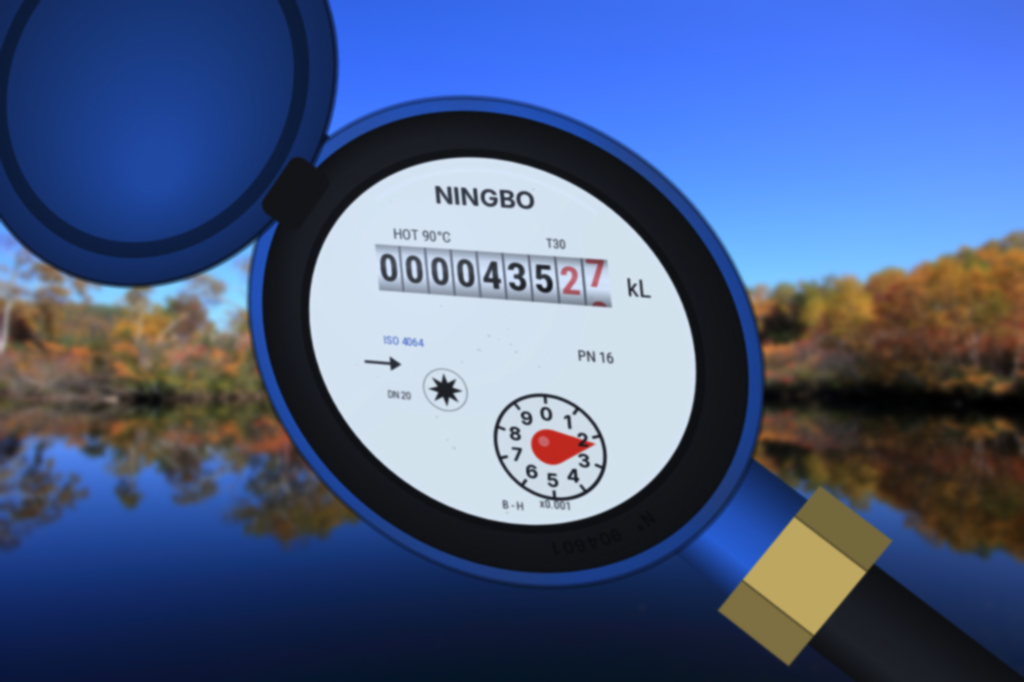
435.272 kL
